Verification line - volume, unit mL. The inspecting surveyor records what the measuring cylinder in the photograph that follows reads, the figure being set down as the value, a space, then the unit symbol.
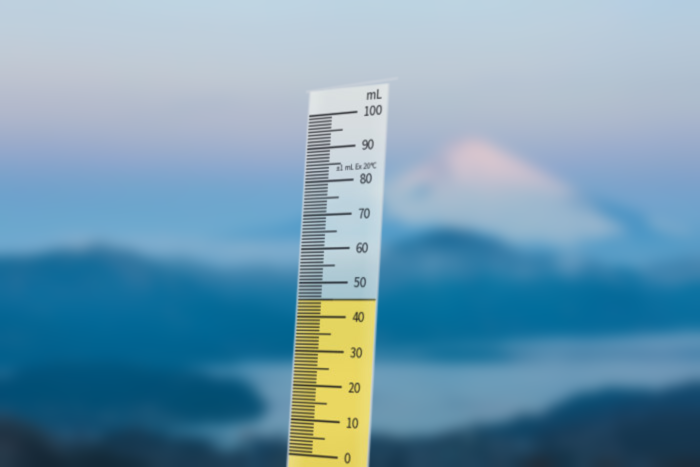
45 mL
